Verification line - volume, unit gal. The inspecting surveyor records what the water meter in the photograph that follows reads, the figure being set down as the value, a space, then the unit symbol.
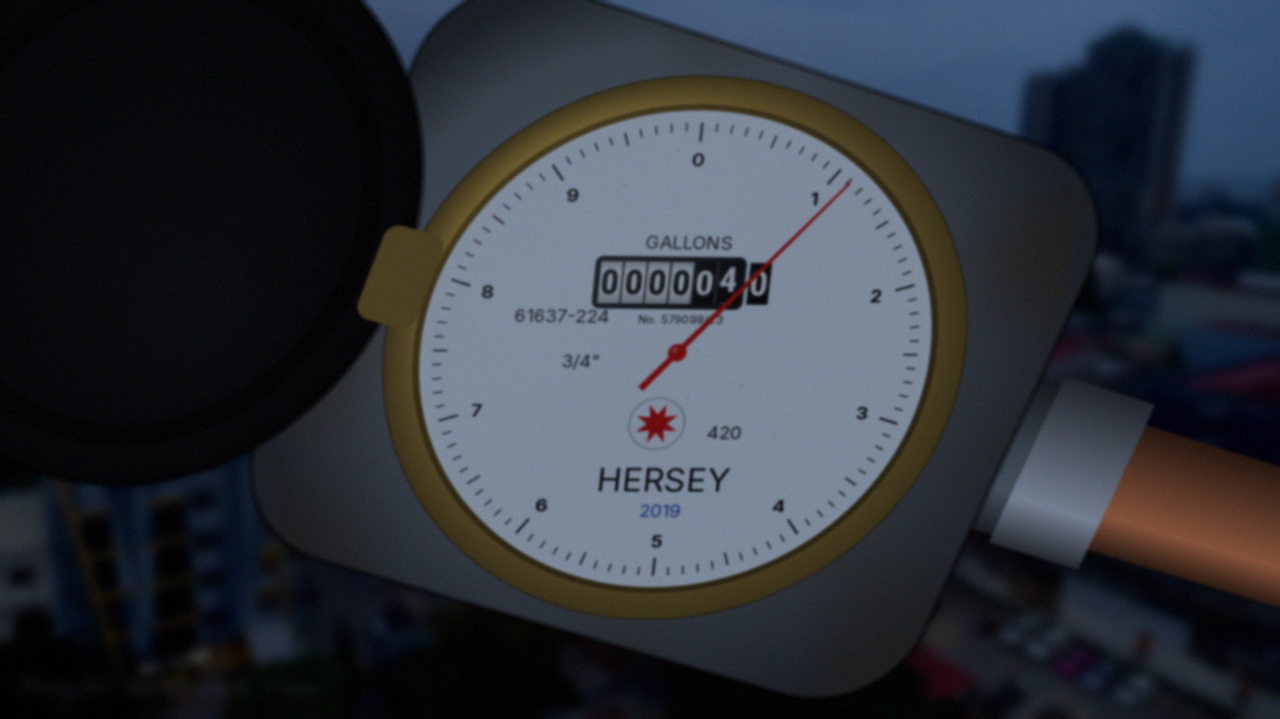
41.1 gal
